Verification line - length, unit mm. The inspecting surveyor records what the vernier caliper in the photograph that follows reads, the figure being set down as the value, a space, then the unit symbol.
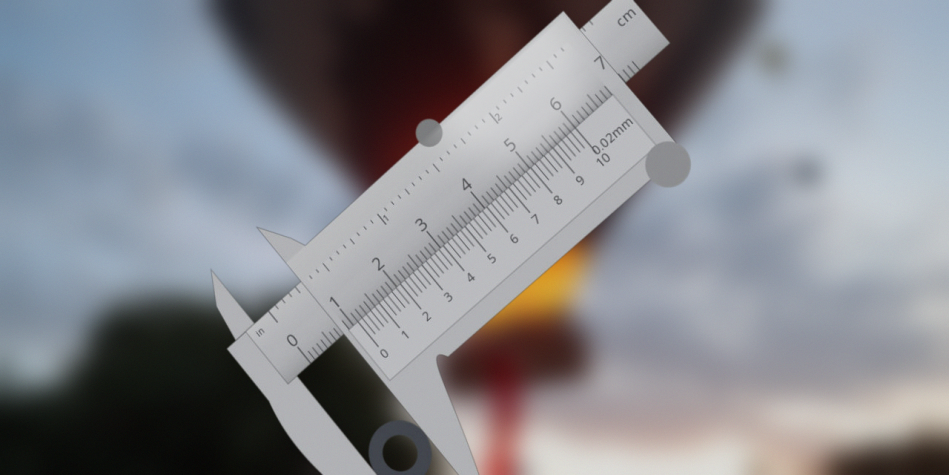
11.0 mm
